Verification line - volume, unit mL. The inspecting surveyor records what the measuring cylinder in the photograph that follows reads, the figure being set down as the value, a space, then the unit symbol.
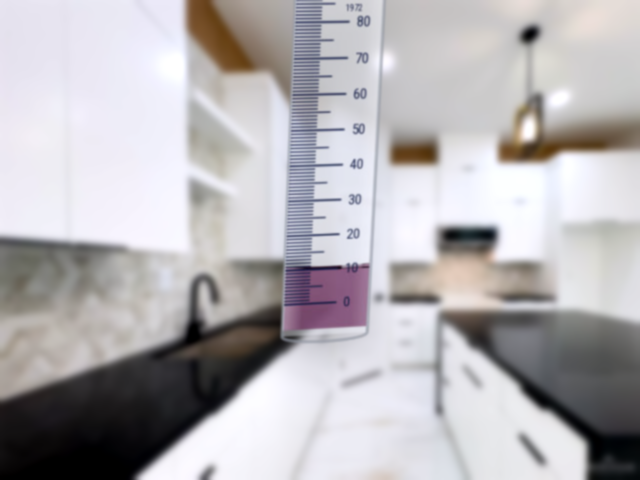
10 mL
